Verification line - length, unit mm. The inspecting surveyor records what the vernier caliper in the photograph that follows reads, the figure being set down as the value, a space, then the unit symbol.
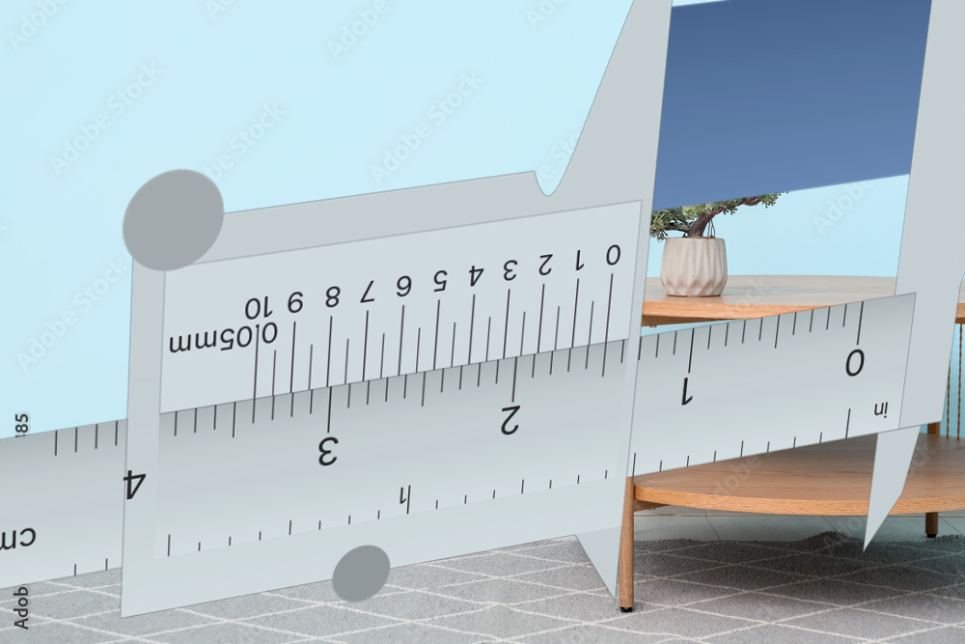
15.0 mm
